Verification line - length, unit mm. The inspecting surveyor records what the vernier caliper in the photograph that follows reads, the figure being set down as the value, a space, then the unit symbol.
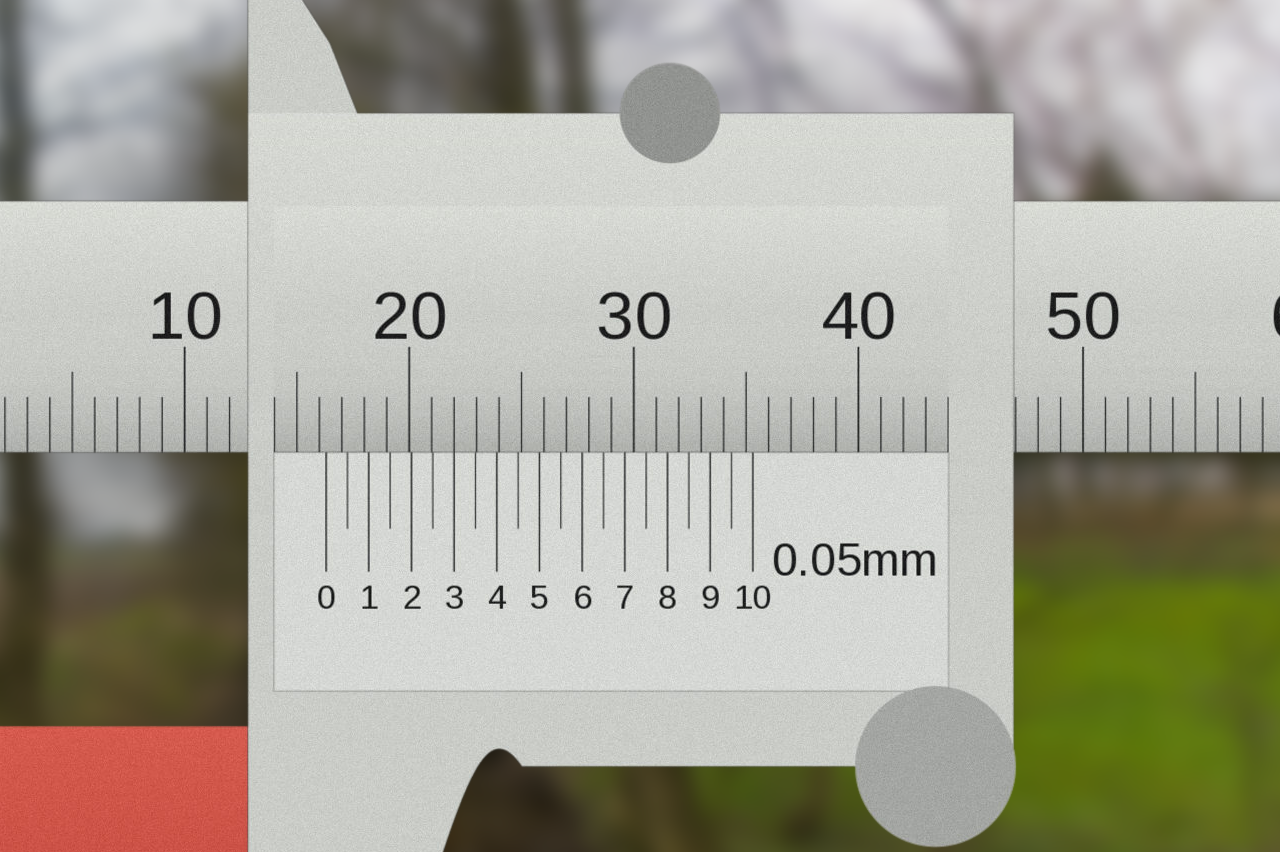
16.3 mm
